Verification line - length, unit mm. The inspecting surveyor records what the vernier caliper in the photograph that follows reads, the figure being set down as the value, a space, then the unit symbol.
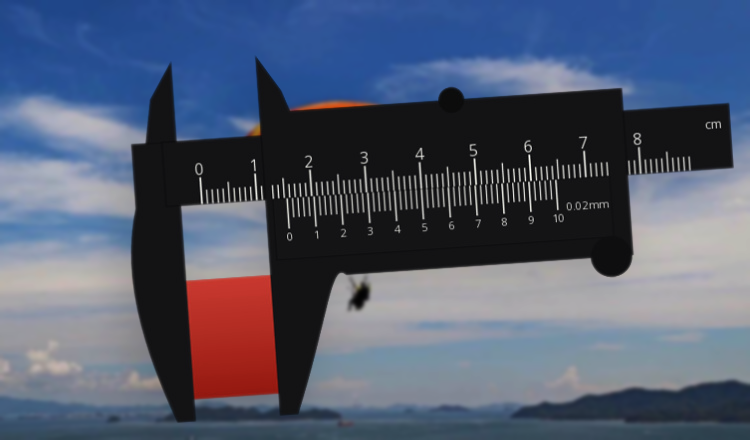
15.5 mm
